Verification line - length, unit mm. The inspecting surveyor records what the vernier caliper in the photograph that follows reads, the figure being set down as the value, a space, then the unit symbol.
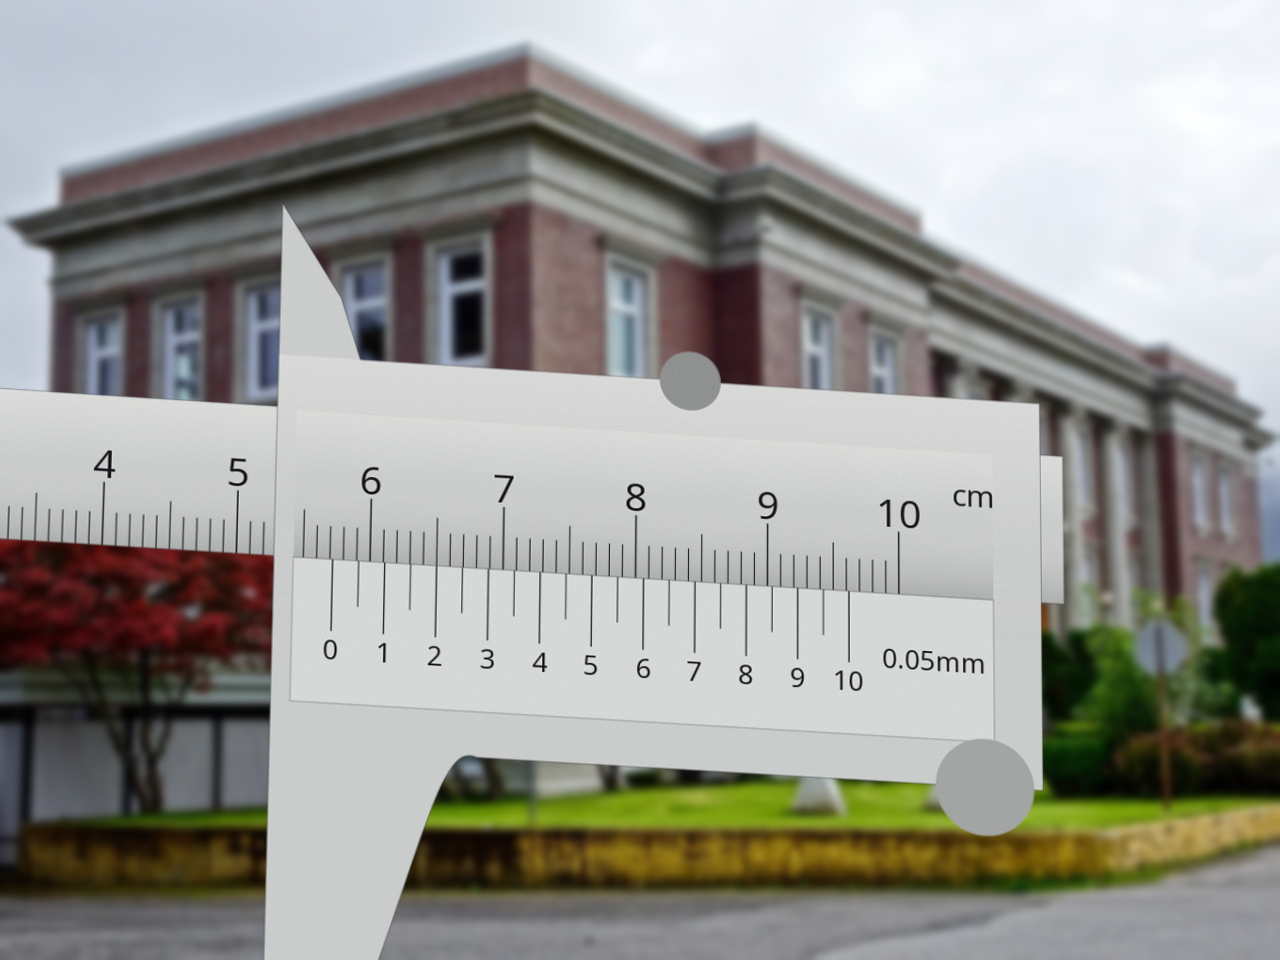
57.2 mm
